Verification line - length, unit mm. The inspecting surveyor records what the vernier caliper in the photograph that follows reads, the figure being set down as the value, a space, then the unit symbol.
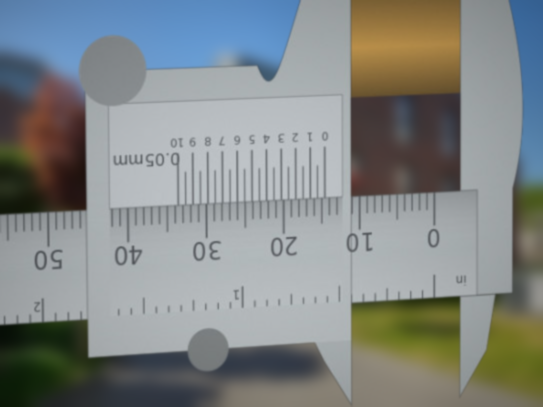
14.6 mm
